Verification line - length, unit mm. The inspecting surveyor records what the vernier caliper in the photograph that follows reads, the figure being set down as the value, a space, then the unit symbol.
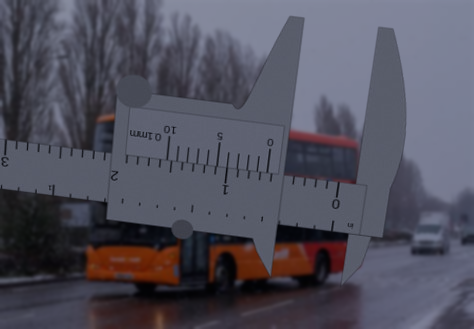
6.4 mm
